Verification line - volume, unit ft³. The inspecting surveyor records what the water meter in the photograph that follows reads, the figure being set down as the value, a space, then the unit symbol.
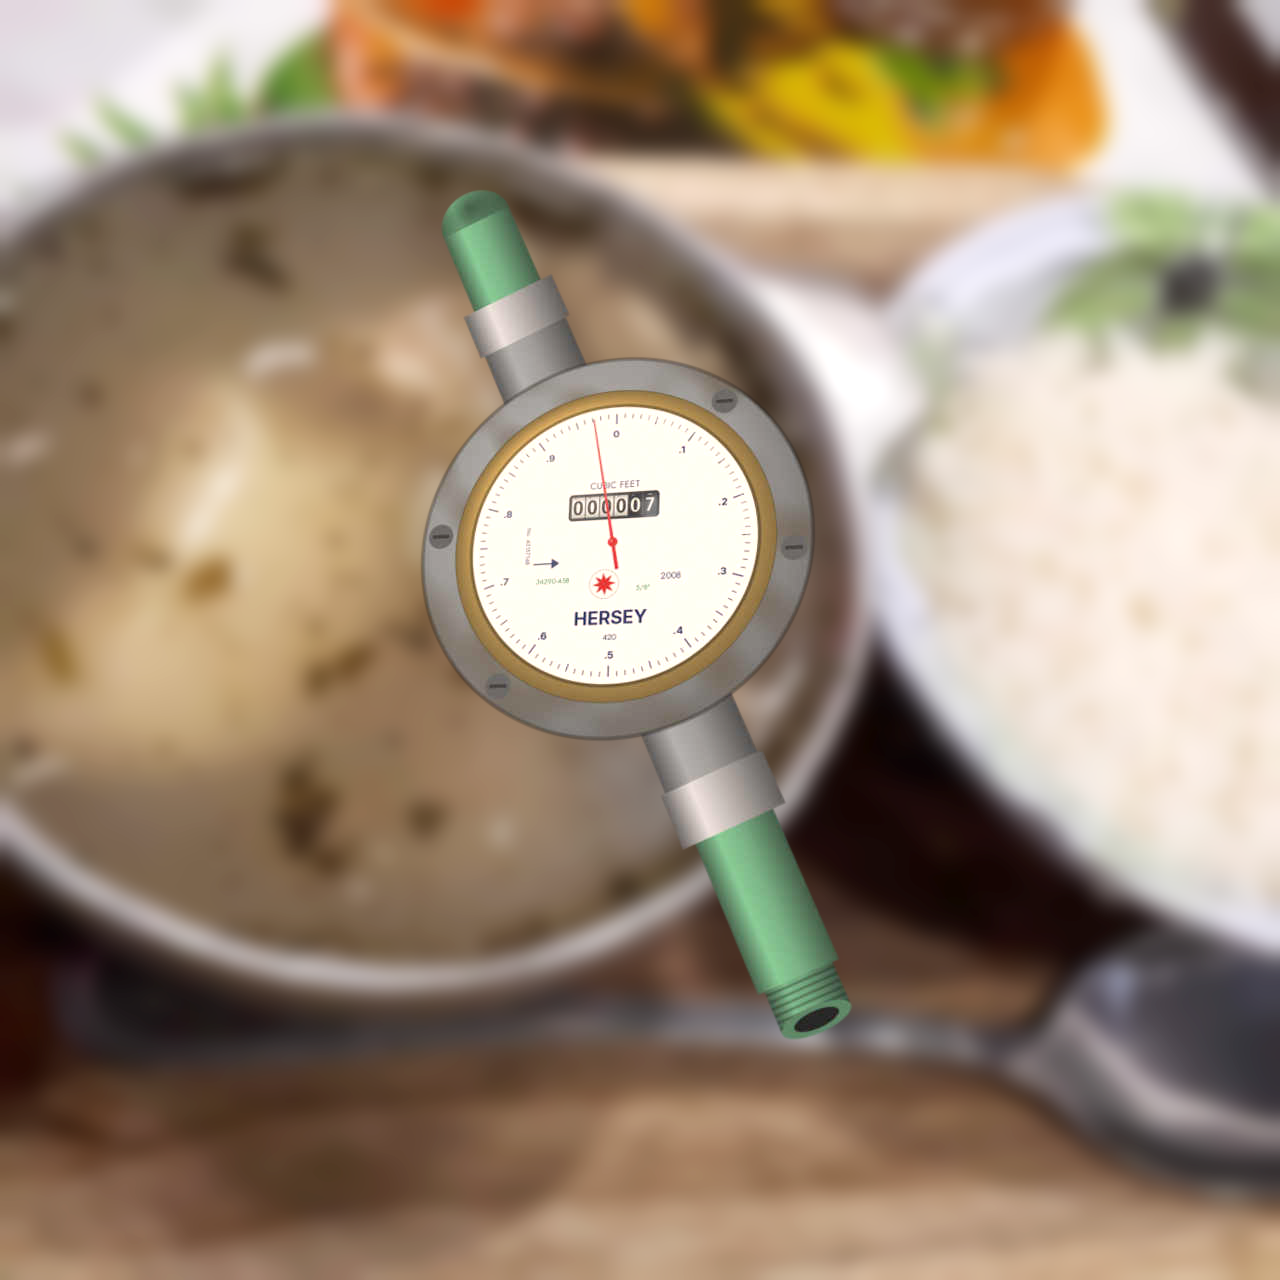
6.97 ft³
